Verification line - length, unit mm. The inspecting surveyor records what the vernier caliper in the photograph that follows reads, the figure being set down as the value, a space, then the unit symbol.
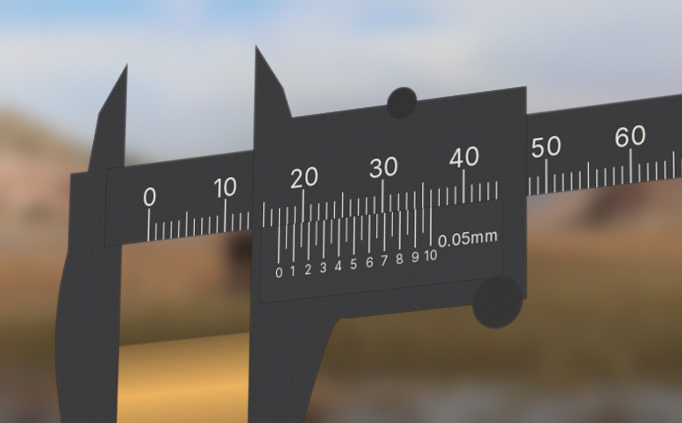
17.0 mm
